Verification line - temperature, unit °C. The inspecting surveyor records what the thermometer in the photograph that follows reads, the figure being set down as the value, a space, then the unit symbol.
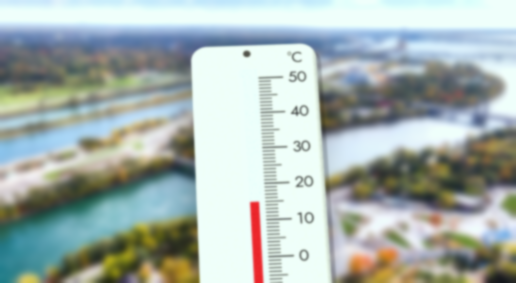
15 °C
